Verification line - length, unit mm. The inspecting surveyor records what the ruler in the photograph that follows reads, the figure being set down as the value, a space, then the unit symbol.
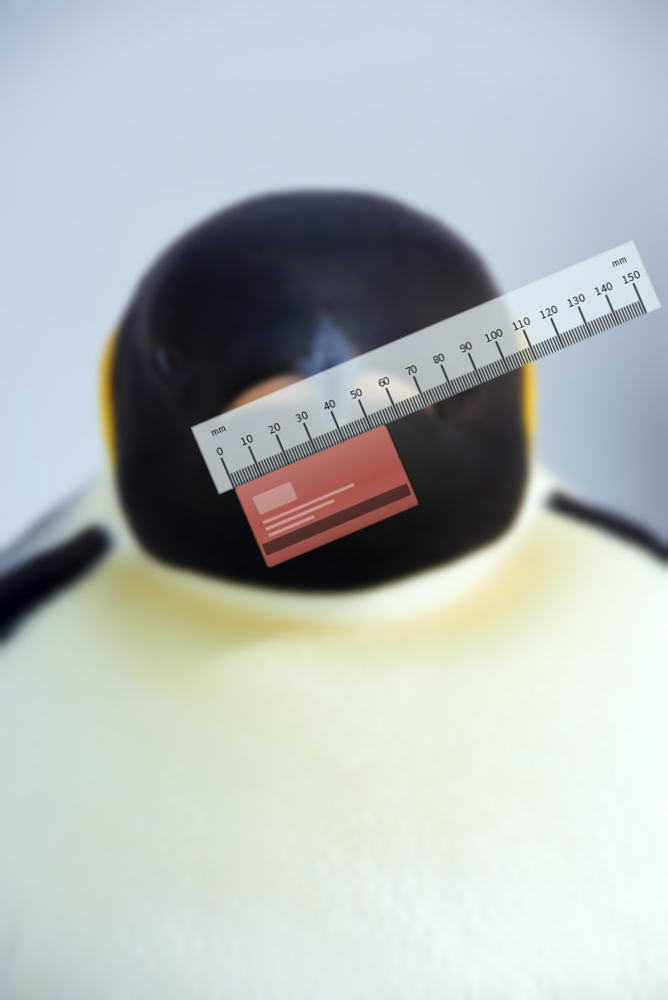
55 mm
